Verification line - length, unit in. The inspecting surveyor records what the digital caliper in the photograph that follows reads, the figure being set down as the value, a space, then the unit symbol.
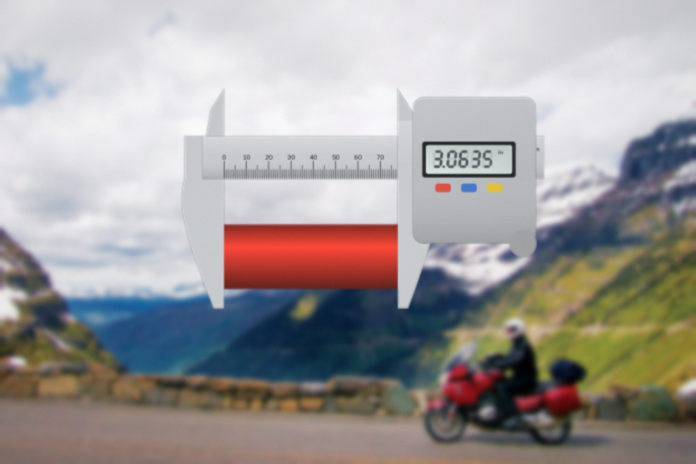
3.0635 in
